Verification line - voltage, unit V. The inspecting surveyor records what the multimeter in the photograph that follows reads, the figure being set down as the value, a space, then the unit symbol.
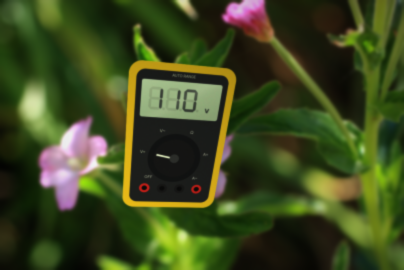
110 V
